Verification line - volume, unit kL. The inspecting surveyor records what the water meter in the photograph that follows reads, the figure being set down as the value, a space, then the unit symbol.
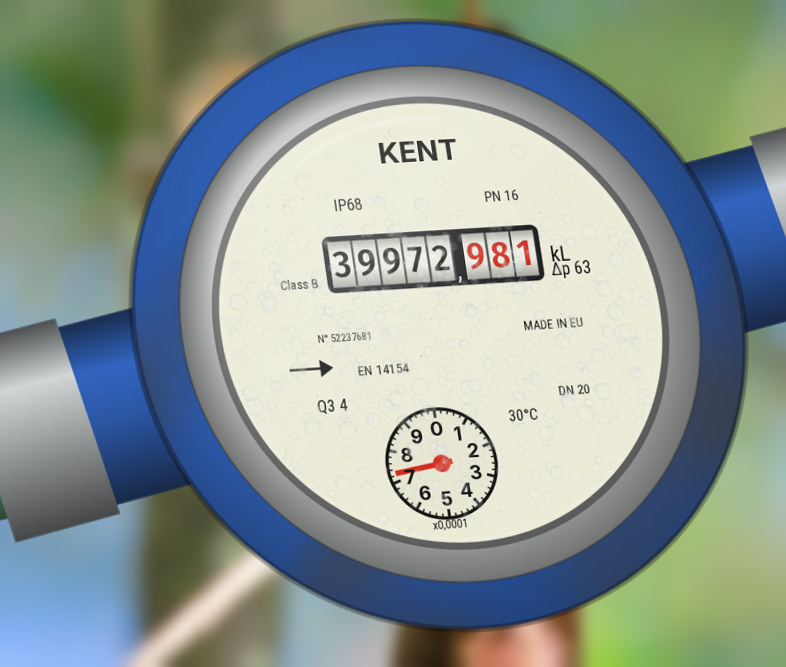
39972.9817 kL
